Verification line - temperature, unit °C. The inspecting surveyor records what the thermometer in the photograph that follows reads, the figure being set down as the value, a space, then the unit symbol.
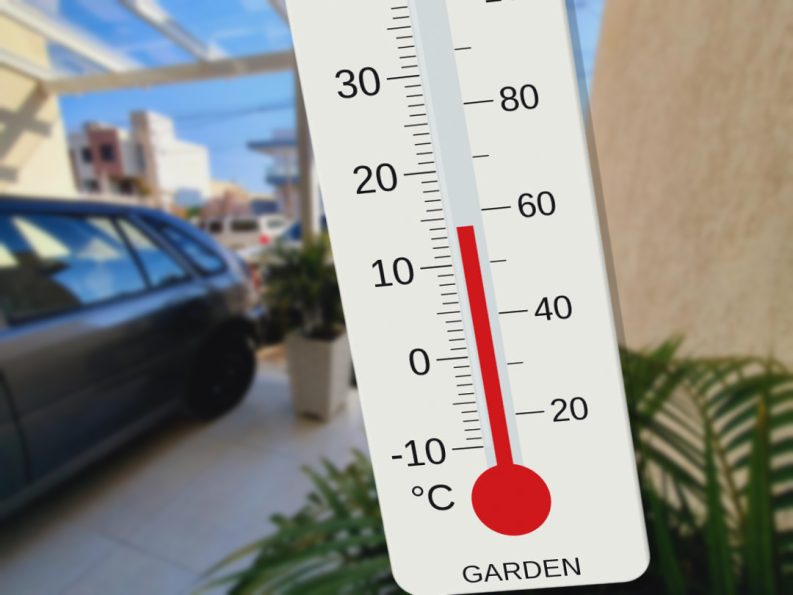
14 °C
